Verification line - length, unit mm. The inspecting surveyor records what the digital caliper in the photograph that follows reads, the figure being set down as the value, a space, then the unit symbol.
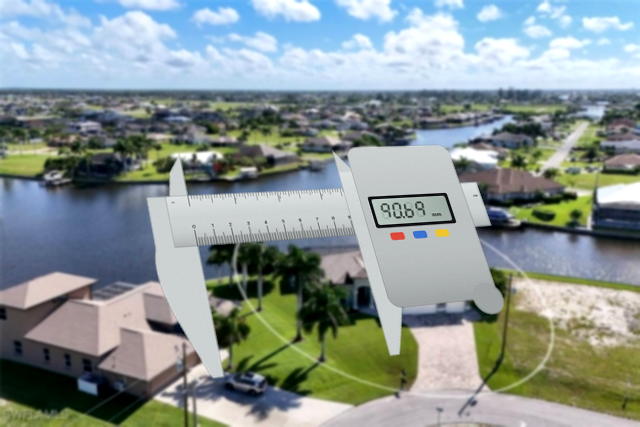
90.69 mm
